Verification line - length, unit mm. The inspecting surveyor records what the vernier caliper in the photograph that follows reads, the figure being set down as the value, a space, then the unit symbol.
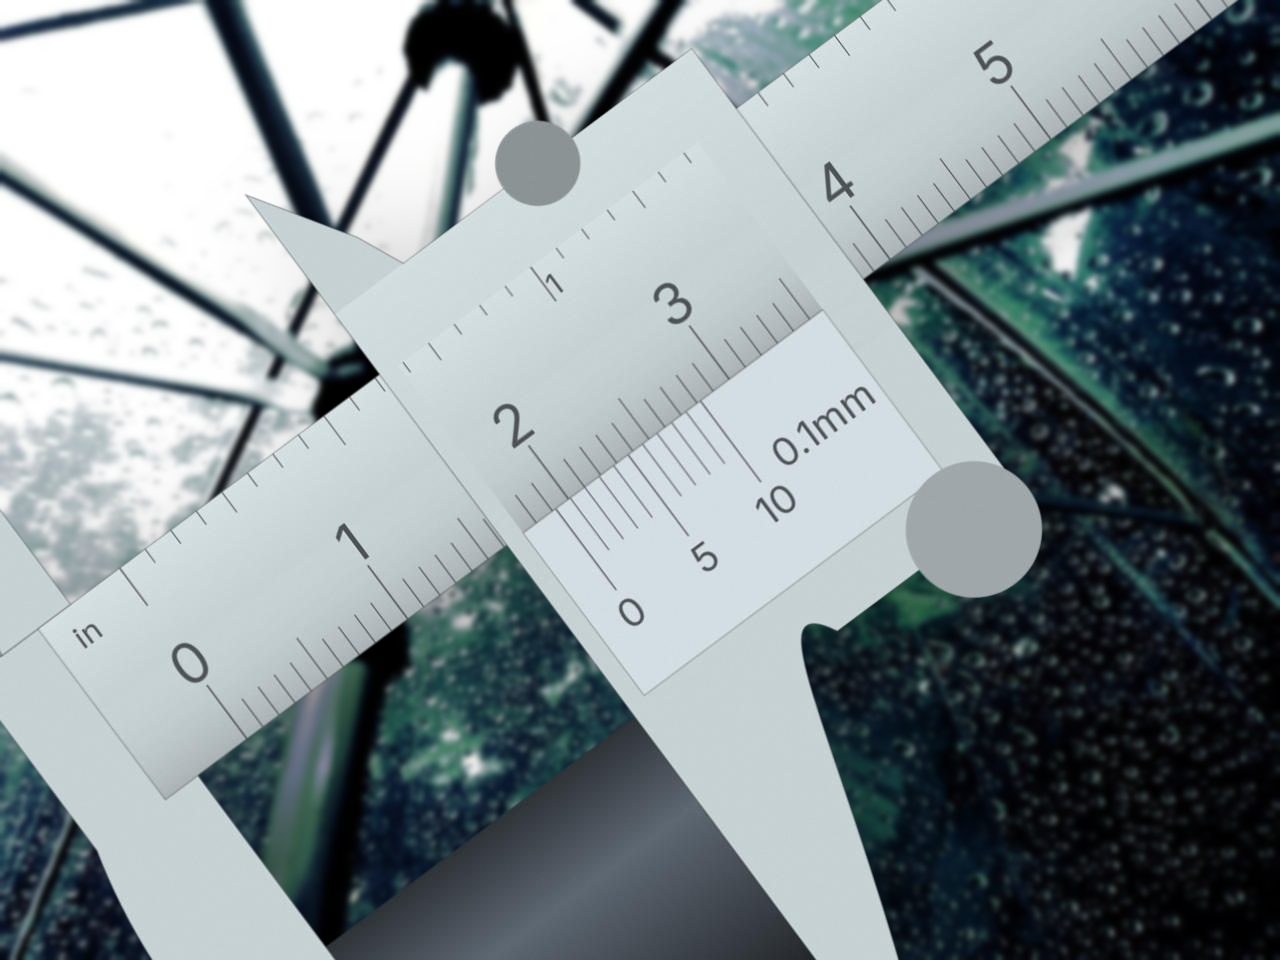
19.2 mm
